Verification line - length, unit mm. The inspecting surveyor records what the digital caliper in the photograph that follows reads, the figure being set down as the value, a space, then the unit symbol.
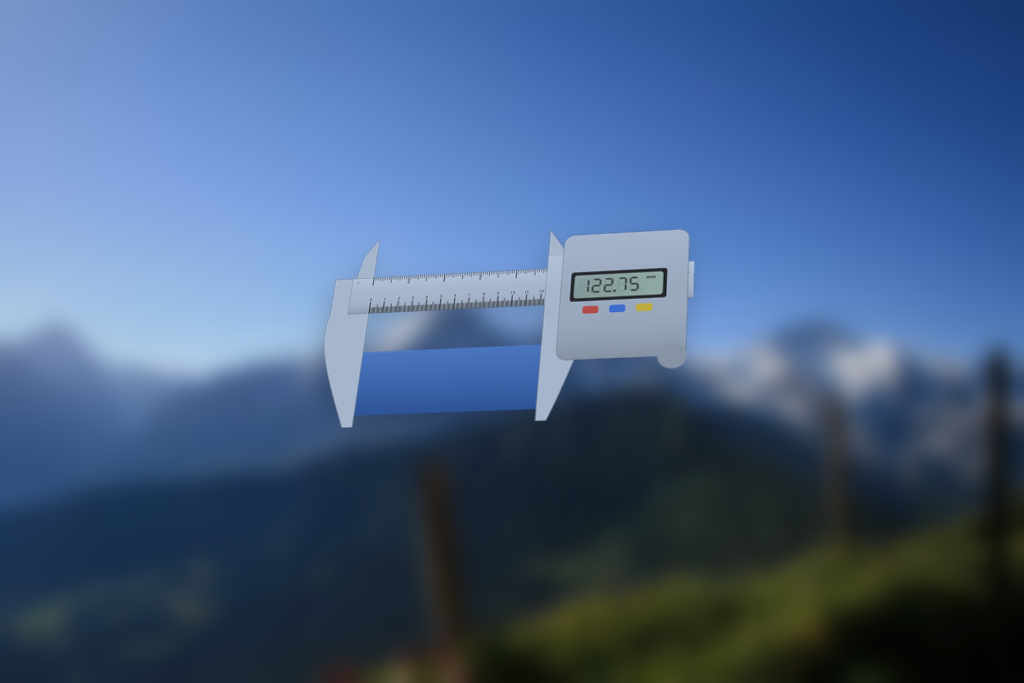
122.75 mm
